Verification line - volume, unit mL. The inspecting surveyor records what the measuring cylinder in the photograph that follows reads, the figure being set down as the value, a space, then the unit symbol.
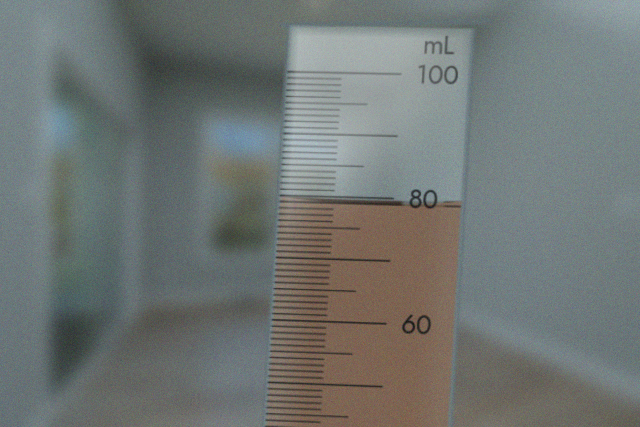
79 mL
